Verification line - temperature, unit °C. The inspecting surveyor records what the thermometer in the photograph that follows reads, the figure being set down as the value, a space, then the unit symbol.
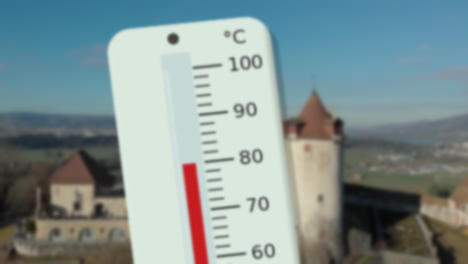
80 °C
